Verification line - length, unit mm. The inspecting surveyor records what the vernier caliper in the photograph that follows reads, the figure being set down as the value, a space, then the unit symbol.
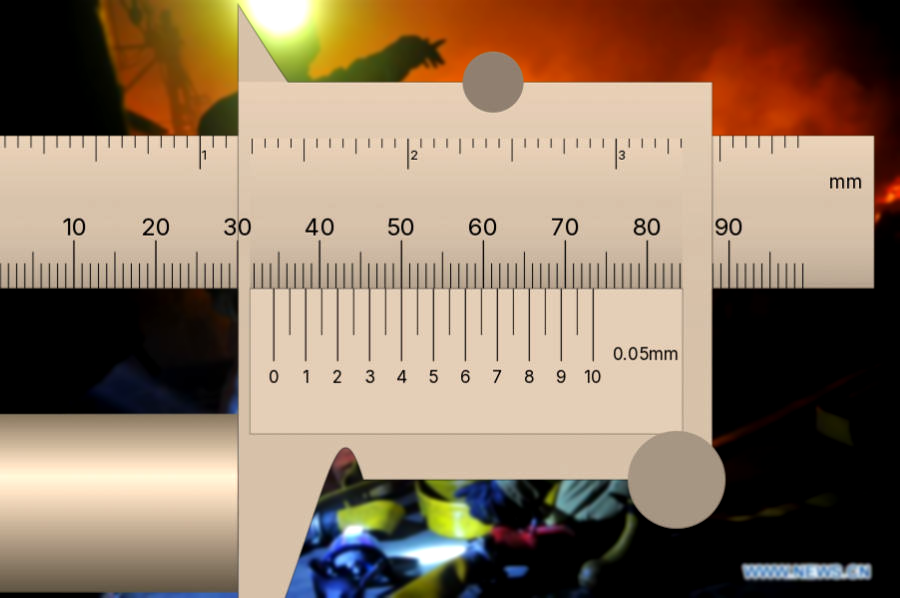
34.4 mm
